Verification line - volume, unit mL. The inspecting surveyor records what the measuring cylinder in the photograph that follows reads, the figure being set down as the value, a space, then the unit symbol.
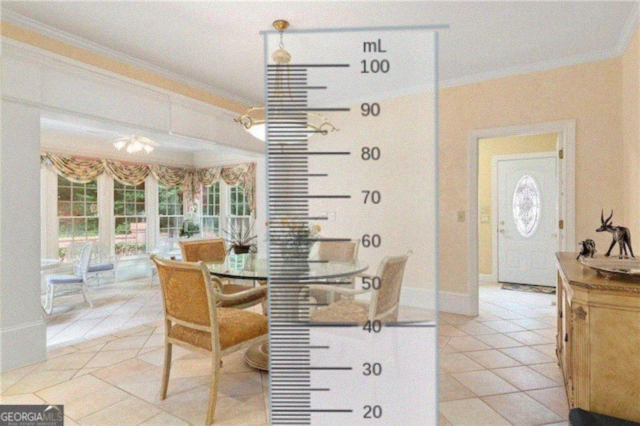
40 mL
